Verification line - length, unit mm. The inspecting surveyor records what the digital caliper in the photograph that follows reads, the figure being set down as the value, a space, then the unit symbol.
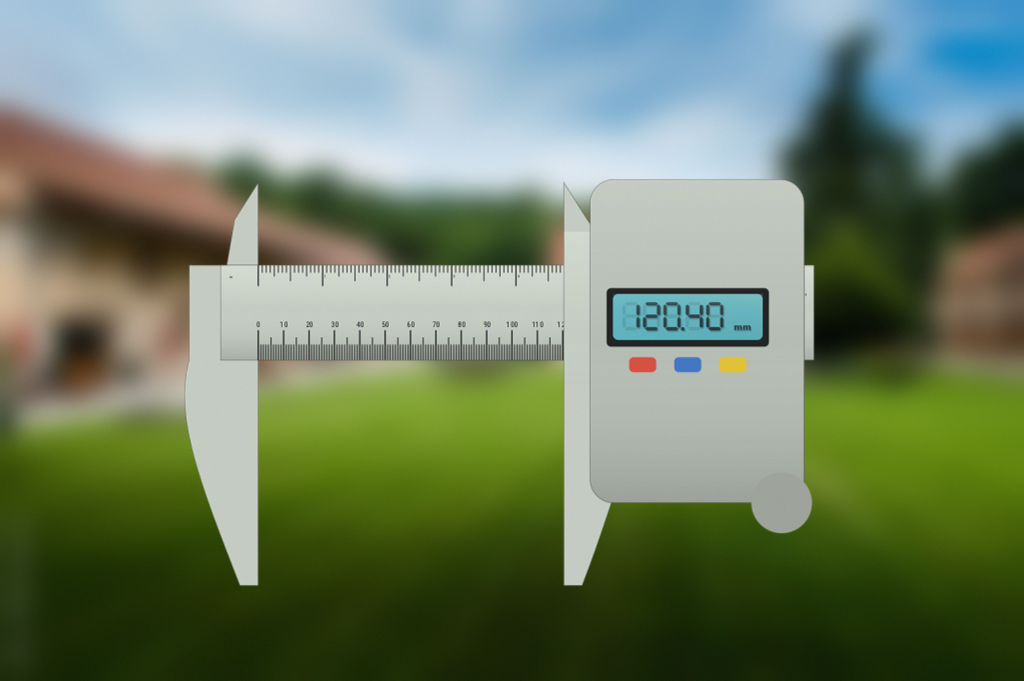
120.40 mm
